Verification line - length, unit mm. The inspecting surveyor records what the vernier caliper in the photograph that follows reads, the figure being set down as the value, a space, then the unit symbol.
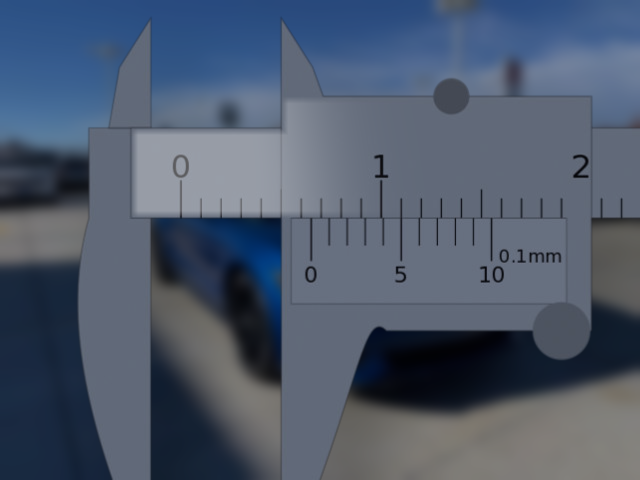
6.5 mm
